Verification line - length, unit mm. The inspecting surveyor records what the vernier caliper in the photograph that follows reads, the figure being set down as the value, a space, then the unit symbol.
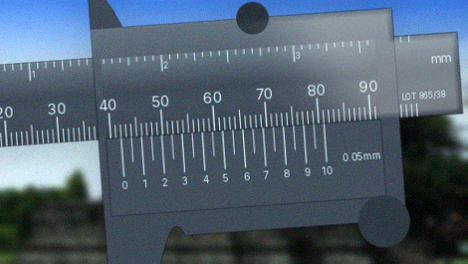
42.0 mm
